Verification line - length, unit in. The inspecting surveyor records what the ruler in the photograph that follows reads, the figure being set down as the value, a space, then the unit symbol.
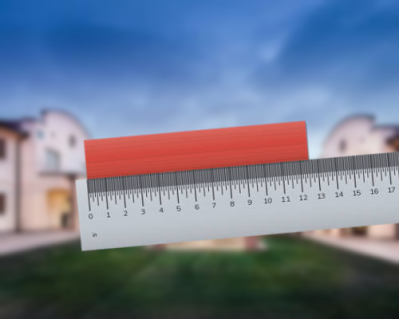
12.5 in
